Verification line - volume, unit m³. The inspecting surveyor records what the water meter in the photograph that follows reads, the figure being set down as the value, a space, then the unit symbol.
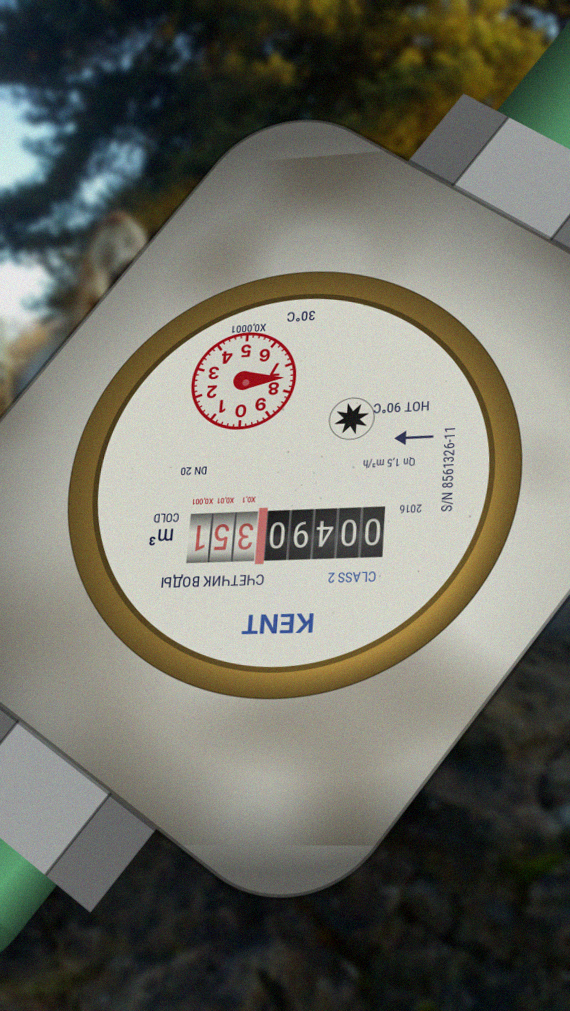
490.3517 m³
